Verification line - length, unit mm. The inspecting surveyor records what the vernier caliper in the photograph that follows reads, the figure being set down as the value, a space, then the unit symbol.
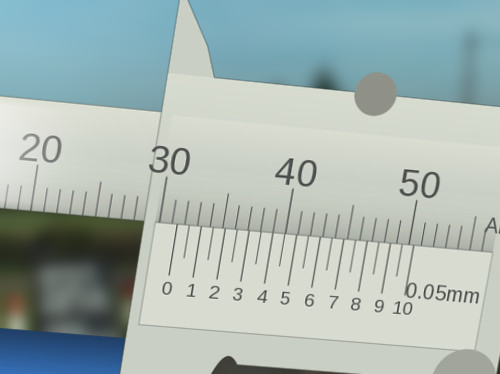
31.4 mm
